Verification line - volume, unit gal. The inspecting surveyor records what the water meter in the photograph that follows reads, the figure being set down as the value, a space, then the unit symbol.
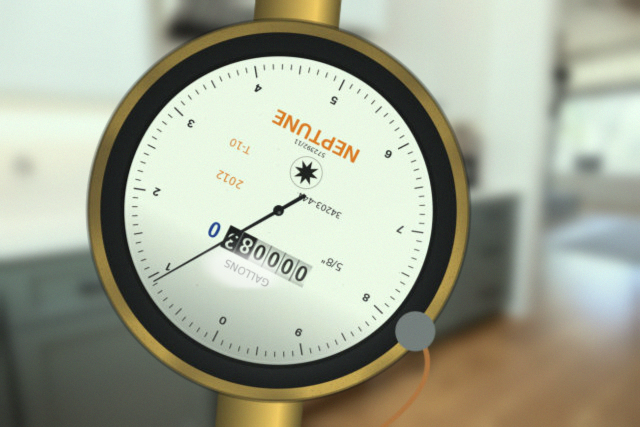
830.9 gal
